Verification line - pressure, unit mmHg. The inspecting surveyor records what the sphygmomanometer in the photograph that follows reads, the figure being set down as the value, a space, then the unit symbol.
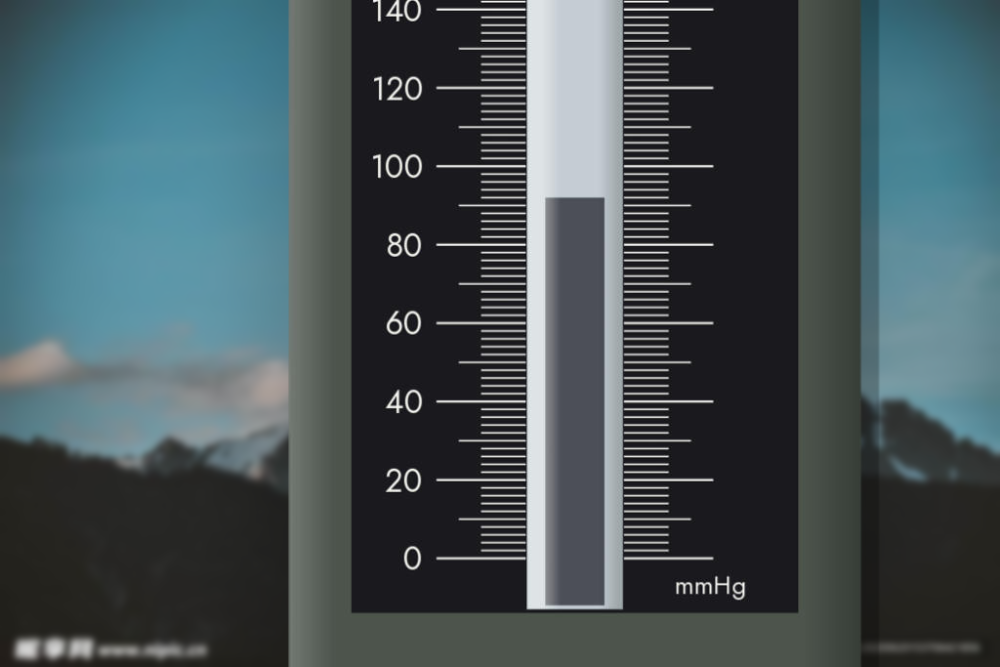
92 mmHg
